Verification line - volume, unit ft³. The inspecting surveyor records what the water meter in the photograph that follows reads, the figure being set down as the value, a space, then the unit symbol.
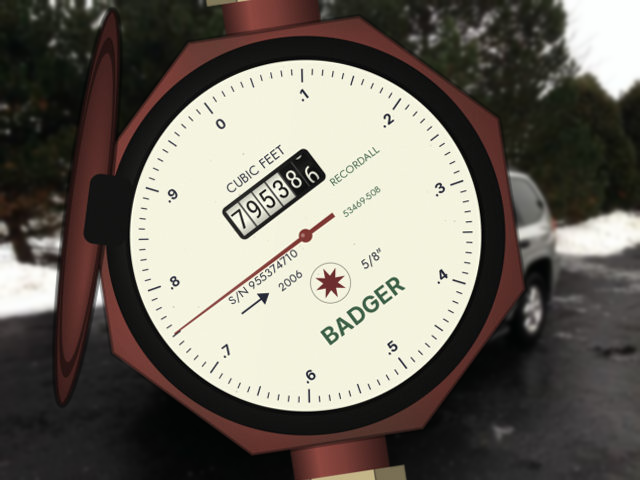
795385.75 ft³
